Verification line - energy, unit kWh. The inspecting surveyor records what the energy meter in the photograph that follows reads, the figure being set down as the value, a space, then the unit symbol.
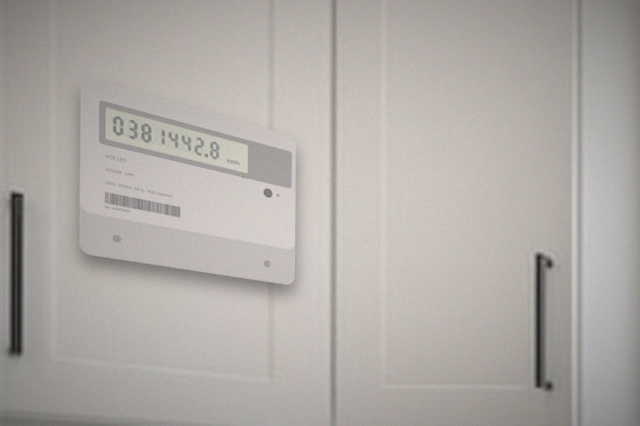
381442.8 kWh
